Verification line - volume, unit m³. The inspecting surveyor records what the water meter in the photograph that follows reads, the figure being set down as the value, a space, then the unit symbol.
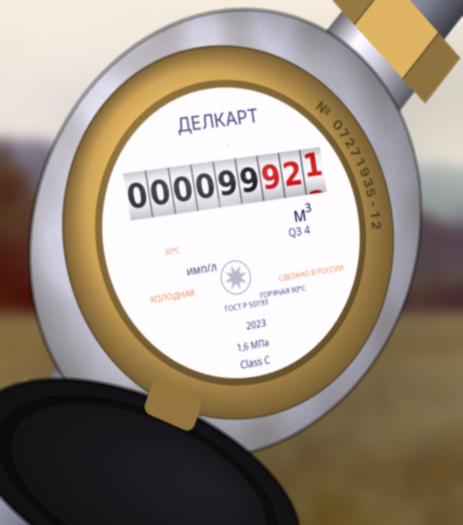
99.921 m³
